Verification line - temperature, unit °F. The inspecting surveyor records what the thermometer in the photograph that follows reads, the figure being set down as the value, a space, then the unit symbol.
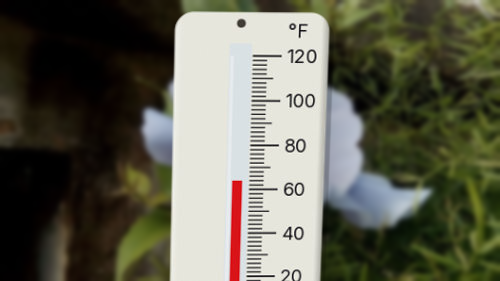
64 °F
